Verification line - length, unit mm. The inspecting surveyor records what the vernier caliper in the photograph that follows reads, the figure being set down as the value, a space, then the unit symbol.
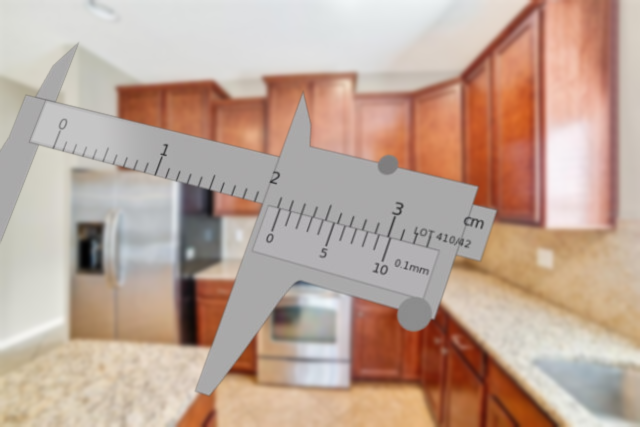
21.2 mm
